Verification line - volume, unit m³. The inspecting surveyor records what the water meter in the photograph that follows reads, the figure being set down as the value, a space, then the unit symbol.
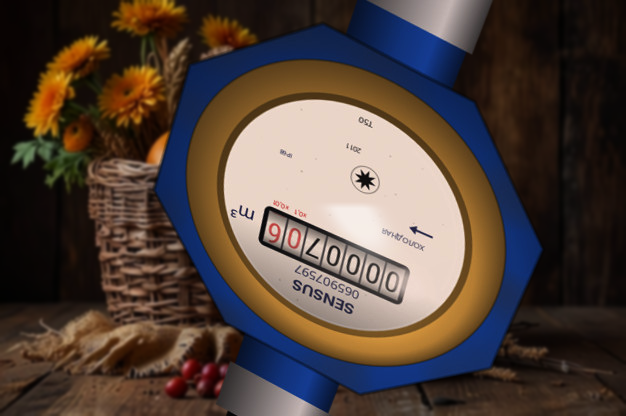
7.06 m³
